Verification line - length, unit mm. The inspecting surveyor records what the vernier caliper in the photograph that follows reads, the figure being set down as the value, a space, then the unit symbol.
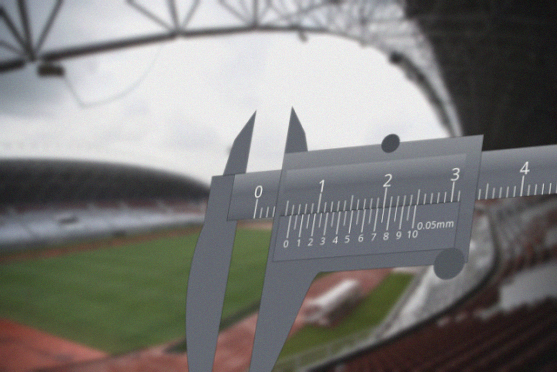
5.8 mm
